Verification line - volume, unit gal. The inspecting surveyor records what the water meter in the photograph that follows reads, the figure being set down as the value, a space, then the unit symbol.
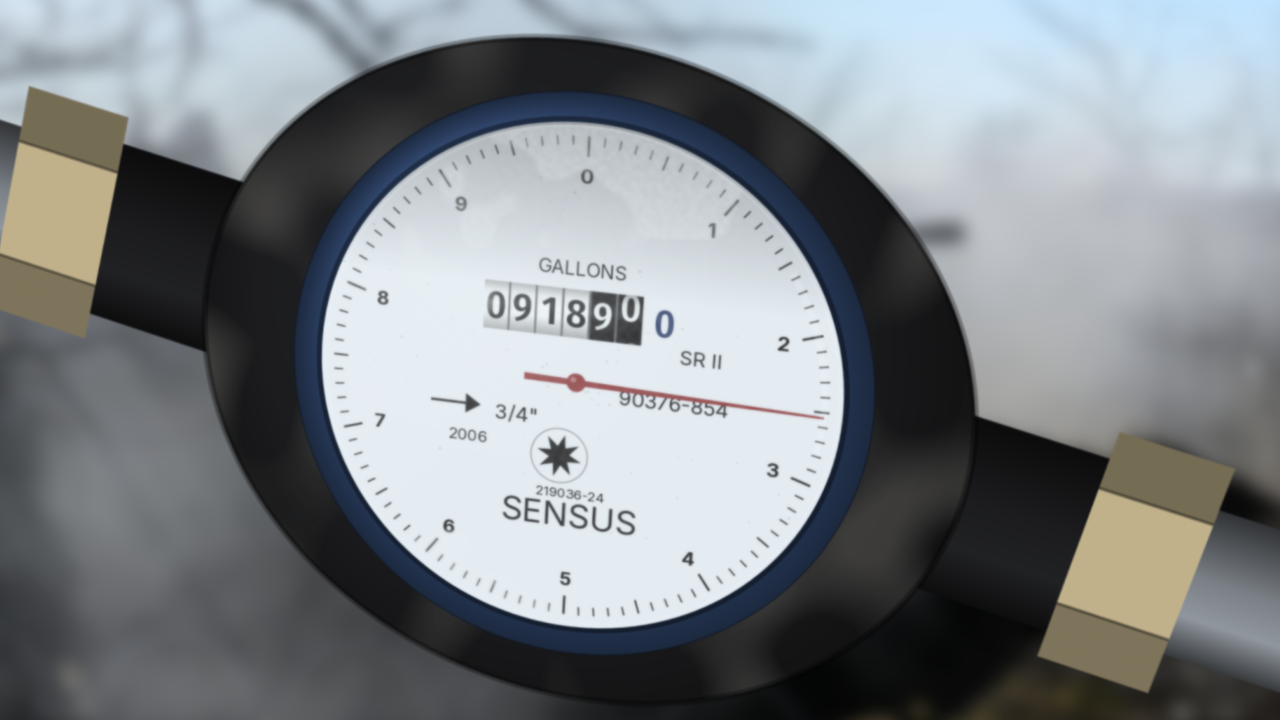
918902.5 gal
